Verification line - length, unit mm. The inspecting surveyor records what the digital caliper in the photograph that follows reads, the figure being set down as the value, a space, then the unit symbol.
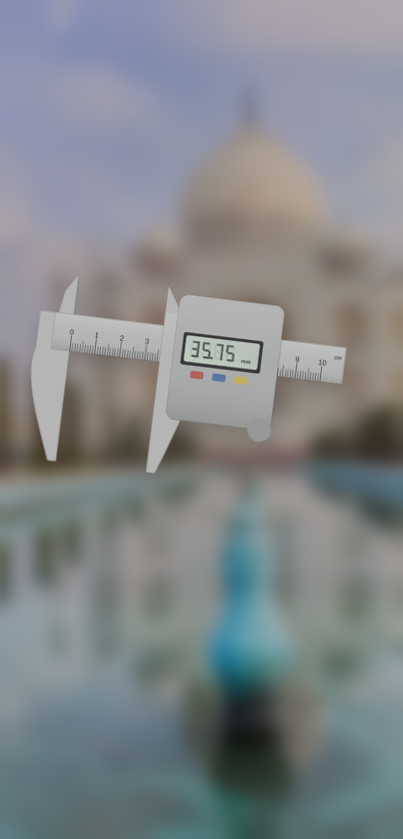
35.75 mm
